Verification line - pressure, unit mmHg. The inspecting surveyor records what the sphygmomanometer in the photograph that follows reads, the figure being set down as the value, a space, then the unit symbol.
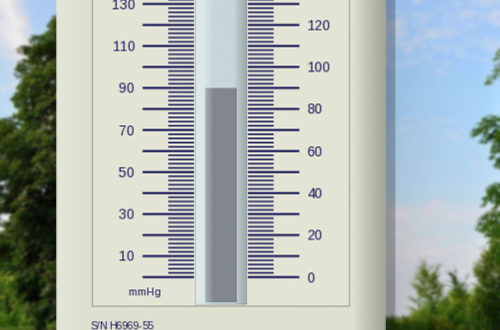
90 mmHg
